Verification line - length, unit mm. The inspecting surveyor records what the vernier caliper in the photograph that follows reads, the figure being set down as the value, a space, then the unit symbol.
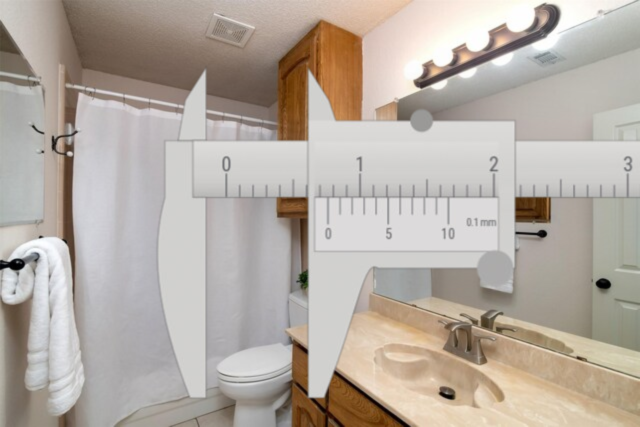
7.6 mm
